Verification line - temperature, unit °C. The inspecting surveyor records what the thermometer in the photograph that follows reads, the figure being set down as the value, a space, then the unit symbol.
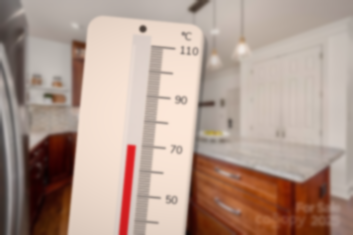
70 °C
